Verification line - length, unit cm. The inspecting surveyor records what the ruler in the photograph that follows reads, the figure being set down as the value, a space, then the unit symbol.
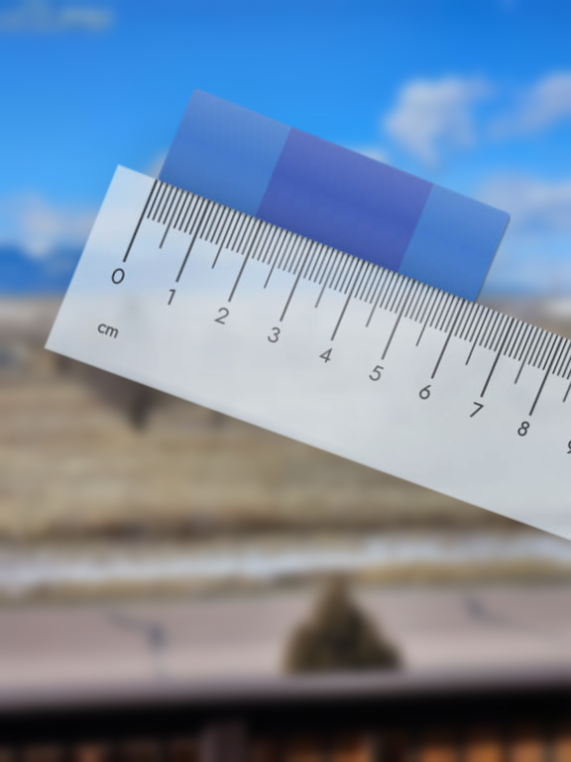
6.2 cm
